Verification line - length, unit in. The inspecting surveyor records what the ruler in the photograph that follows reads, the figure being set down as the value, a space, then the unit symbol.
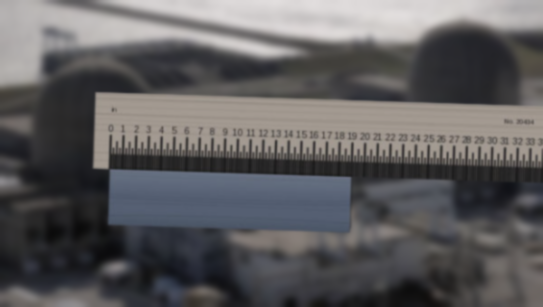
19 in
